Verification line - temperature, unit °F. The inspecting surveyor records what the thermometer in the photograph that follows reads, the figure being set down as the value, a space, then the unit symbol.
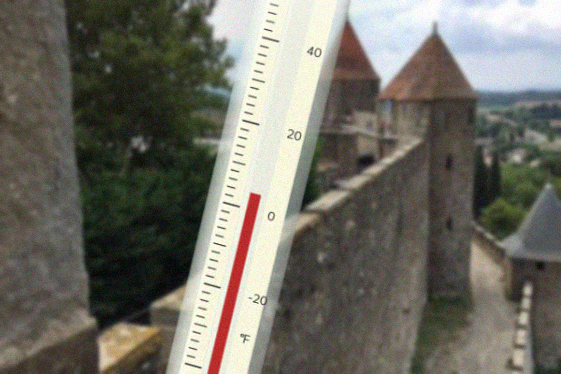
4 °F
